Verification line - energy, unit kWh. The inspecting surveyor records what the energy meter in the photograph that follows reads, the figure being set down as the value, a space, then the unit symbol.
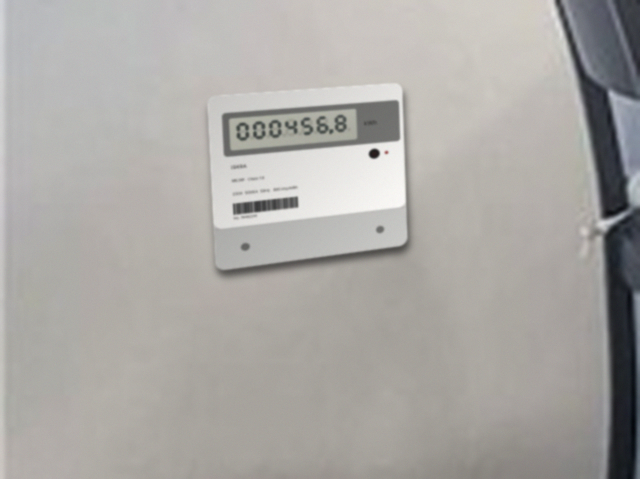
456.8 kWh
